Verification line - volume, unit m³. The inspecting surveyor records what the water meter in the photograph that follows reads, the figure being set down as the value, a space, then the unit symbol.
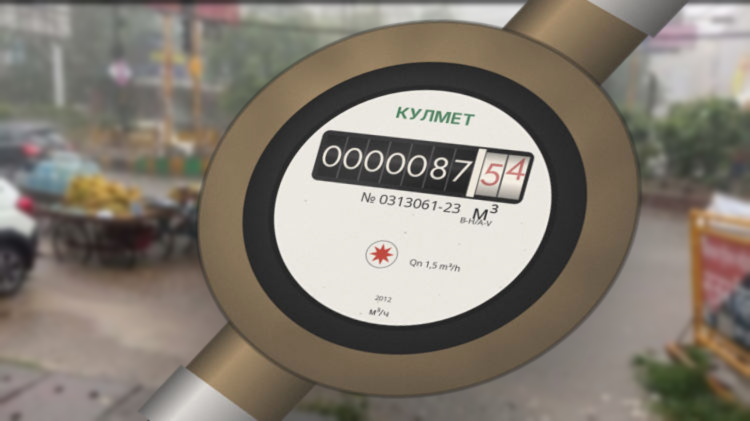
87.54 m³
